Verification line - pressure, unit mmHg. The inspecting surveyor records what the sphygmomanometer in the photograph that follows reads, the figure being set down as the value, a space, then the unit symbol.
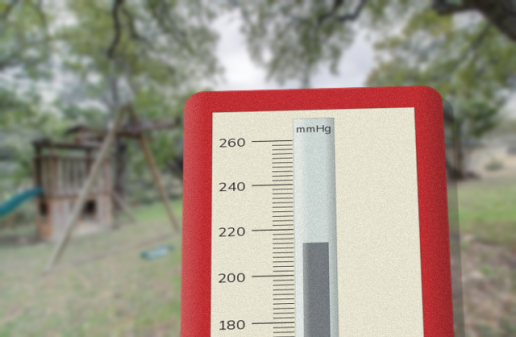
214 mmHg
